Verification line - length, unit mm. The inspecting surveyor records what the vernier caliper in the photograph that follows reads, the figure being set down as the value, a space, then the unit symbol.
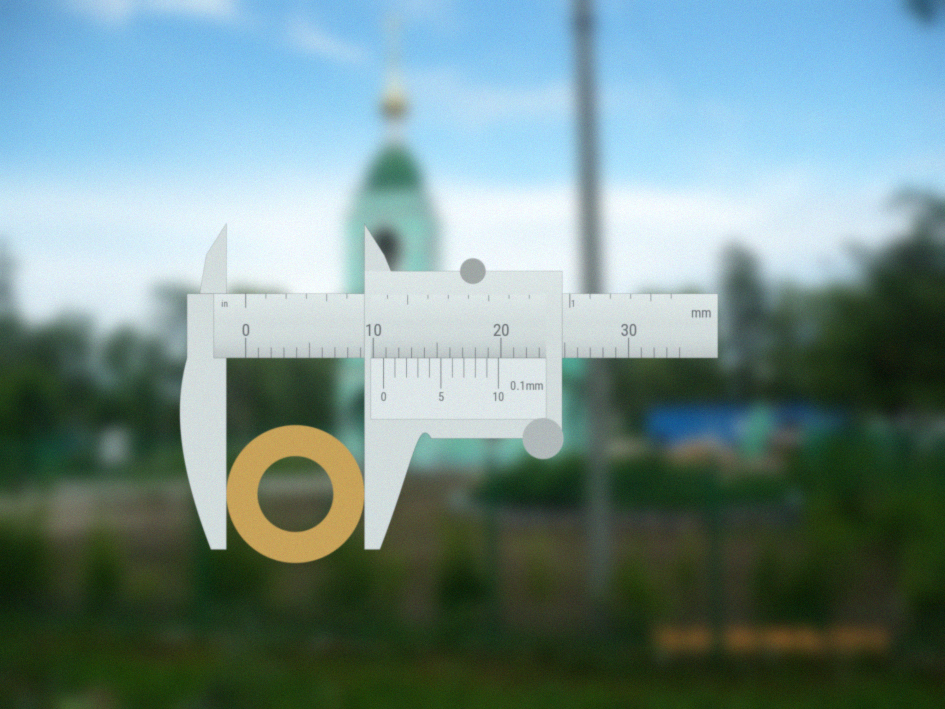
10.8 mm
